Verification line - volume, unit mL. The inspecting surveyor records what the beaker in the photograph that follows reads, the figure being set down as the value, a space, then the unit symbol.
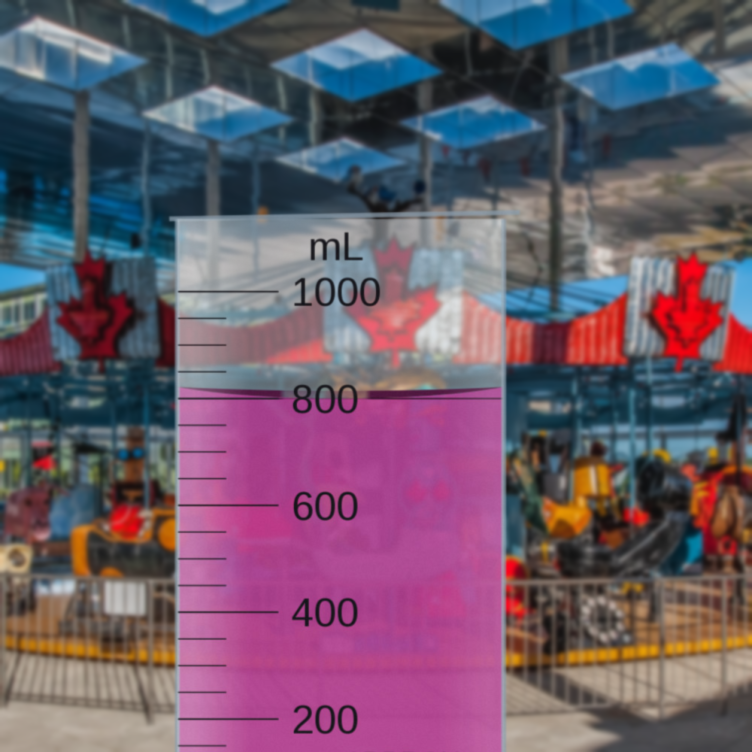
800 mL
